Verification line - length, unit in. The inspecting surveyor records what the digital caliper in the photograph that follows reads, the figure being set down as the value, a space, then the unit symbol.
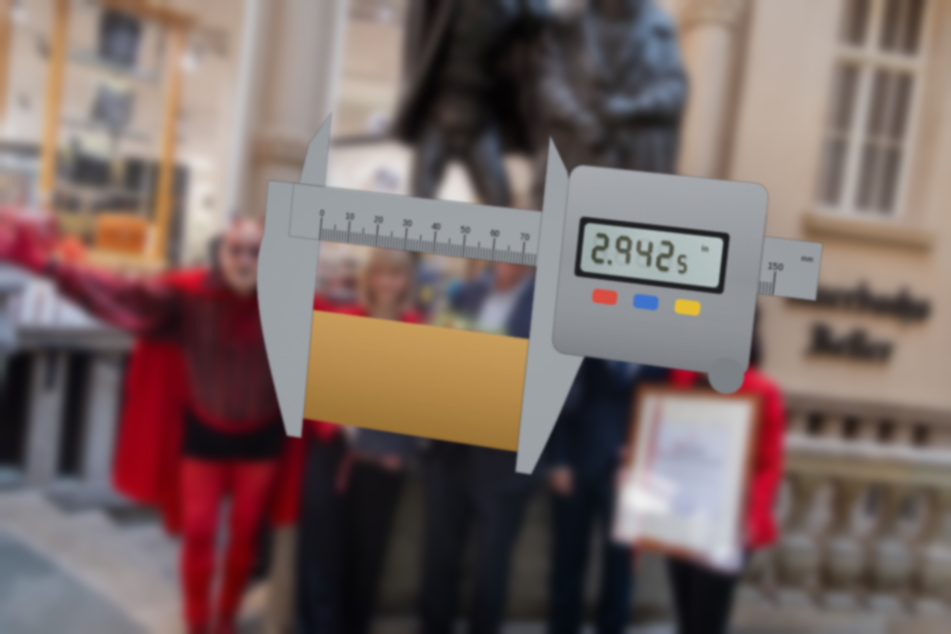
2.9425 in
